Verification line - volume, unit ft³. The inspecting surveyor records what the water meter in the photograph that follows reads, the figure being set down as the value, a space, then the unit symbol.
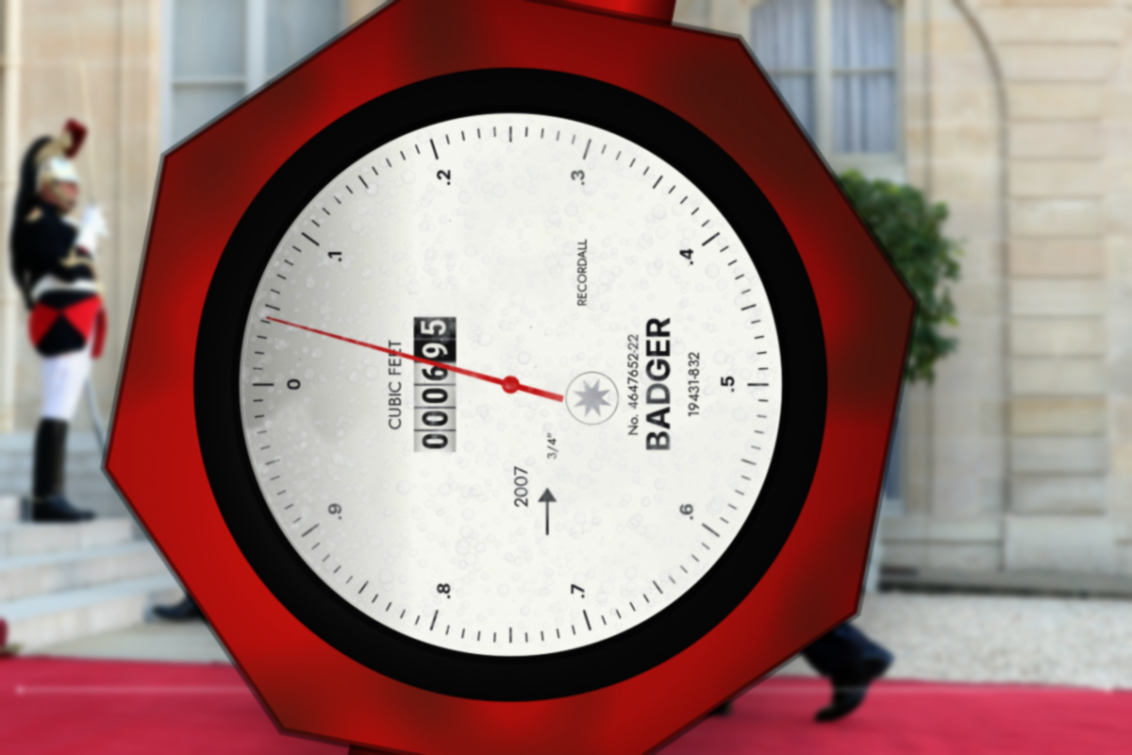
695.04 ft³
